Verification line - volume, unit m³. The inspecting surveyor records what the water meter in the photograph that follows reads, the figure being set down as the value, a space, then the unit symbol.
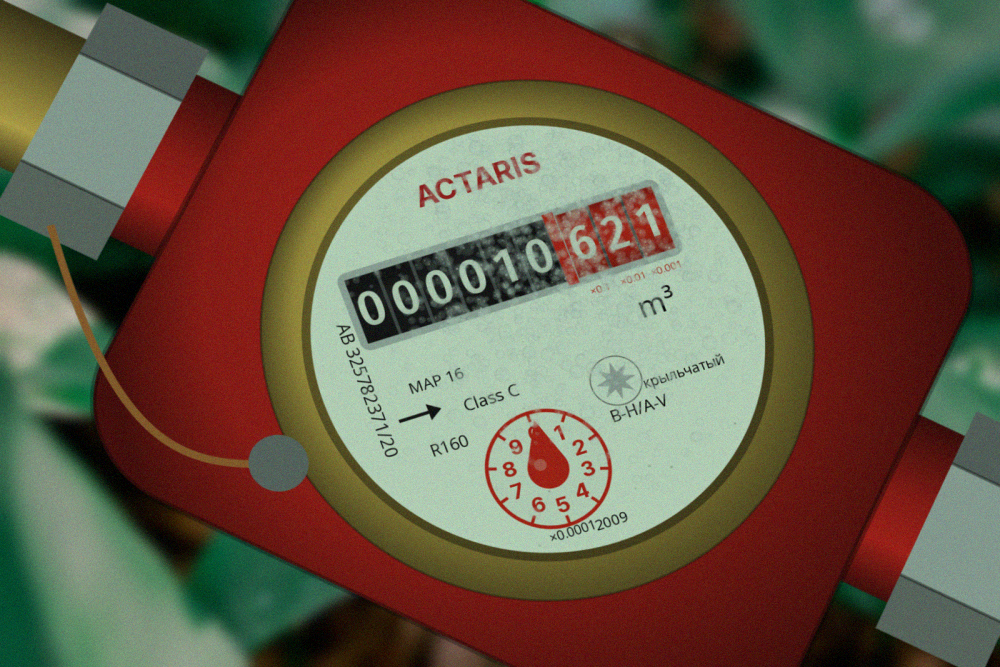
10.6210 m³
